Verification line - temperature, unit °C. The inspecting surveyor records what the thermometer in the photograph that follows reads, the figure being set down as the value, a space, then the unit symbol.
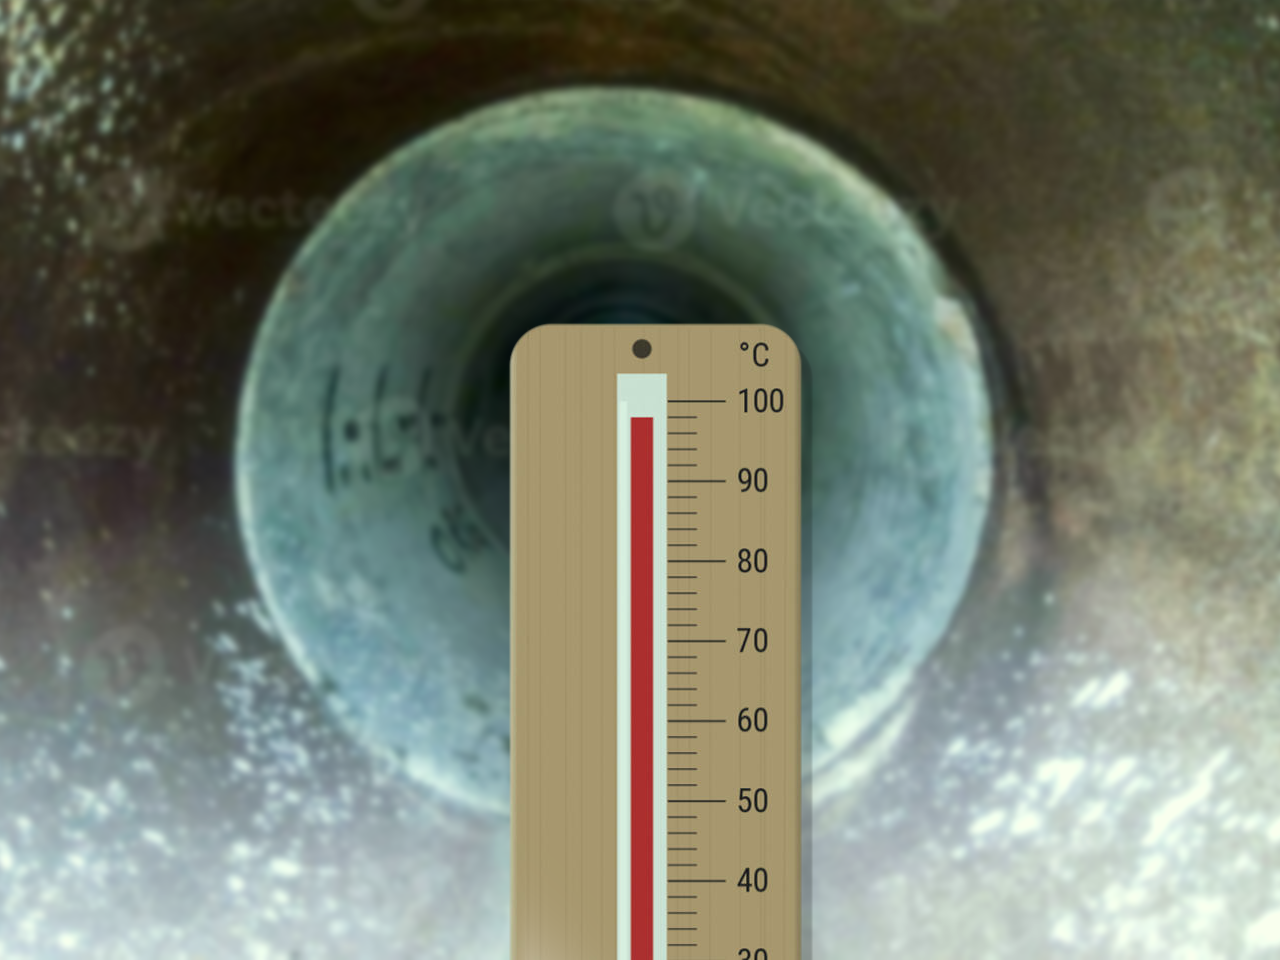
98 °C
